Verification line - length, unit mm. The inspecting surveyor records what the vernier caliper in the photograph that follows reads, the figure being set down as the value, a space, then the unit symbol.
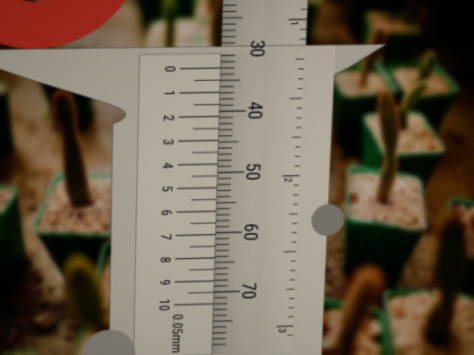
33.0 mm
